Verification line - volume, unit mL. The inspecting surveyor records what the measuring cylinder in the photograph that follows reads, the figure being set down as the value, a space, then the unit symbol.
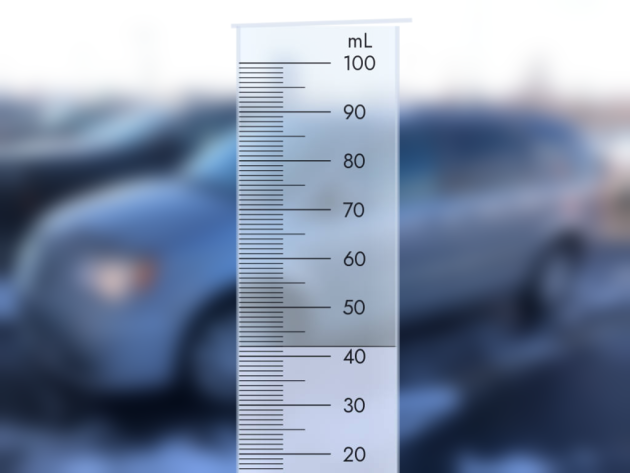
42 mL
